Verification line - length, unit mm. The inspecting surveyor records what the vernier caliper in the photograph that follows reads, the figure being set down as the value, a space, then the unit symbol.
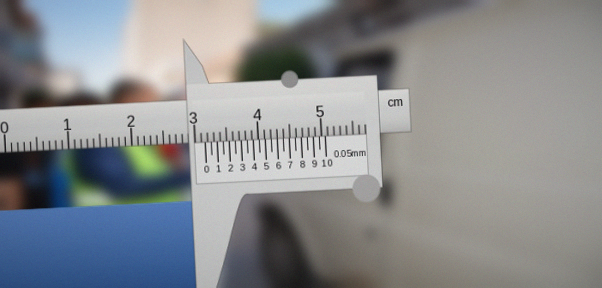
31.6 mm
